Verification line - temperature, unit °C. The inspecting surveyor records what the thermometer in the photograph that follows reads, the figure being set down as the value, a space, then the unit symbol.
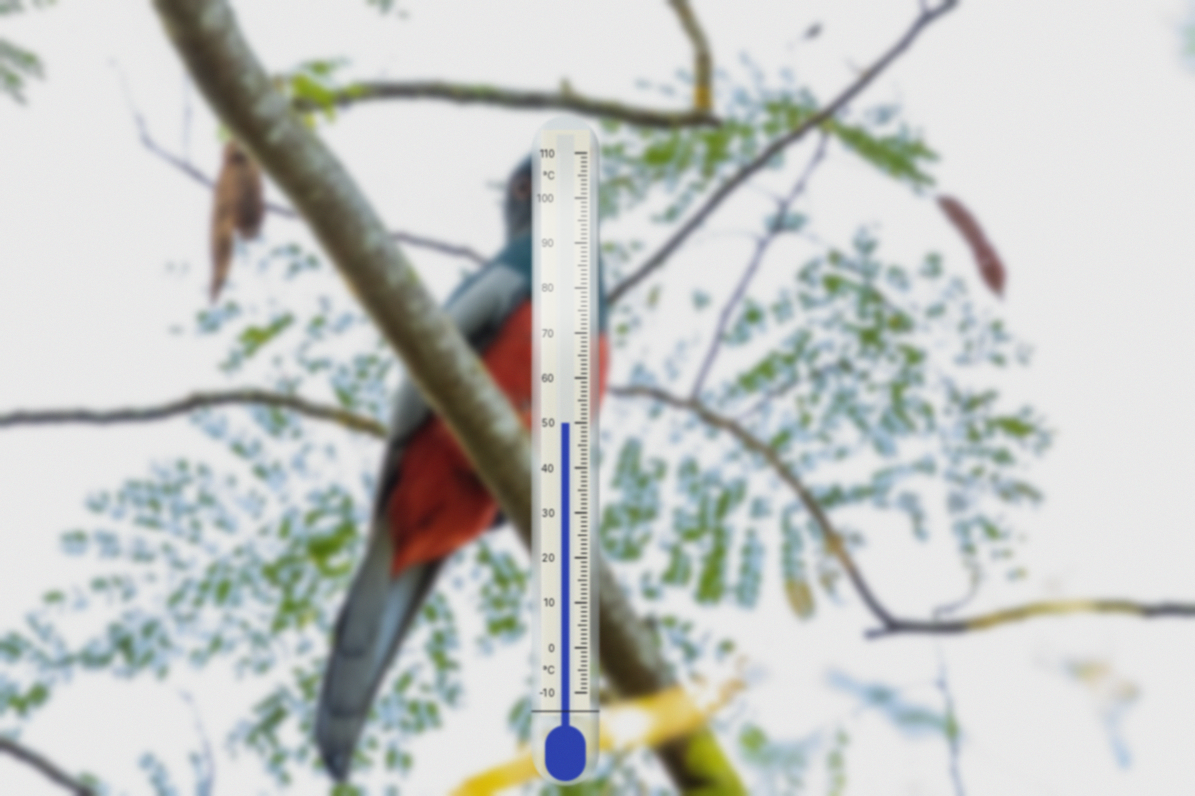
50 °C
